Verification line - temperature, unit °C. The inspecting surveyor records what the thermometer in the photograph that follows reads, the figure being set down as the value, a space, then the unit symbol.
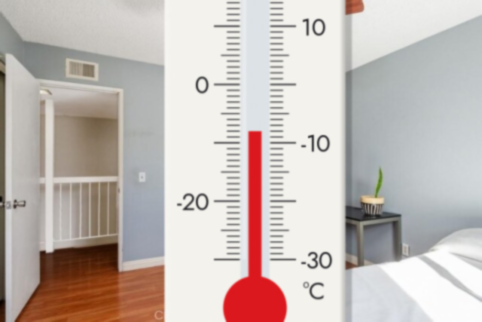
-8 °C
